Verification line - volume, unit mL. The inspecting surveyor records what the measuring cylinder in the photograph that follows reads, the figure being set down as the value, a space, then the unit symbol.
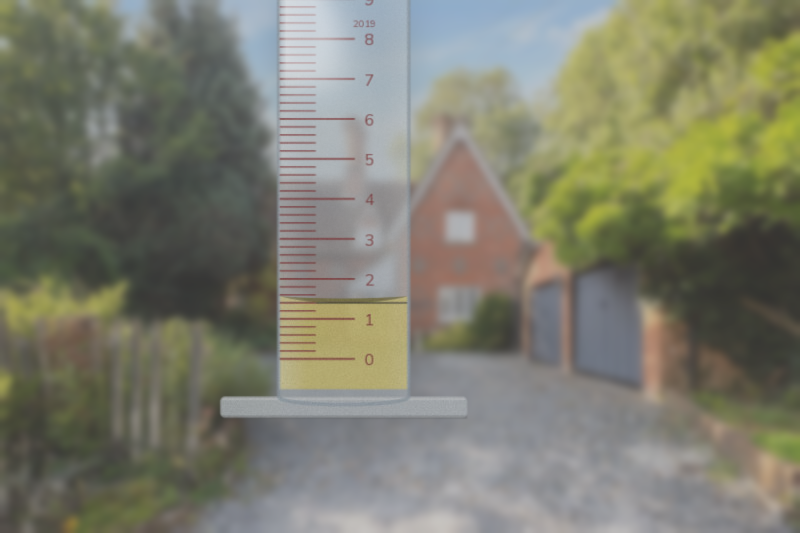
1.4 mL
